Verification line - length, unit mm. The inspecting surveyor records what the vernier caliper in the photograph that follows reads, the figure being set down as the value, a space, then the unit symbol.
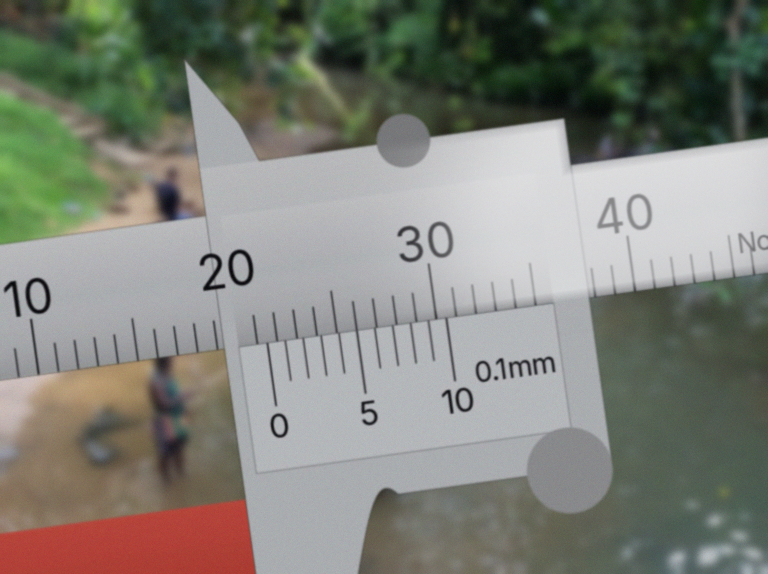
21.5 mm
